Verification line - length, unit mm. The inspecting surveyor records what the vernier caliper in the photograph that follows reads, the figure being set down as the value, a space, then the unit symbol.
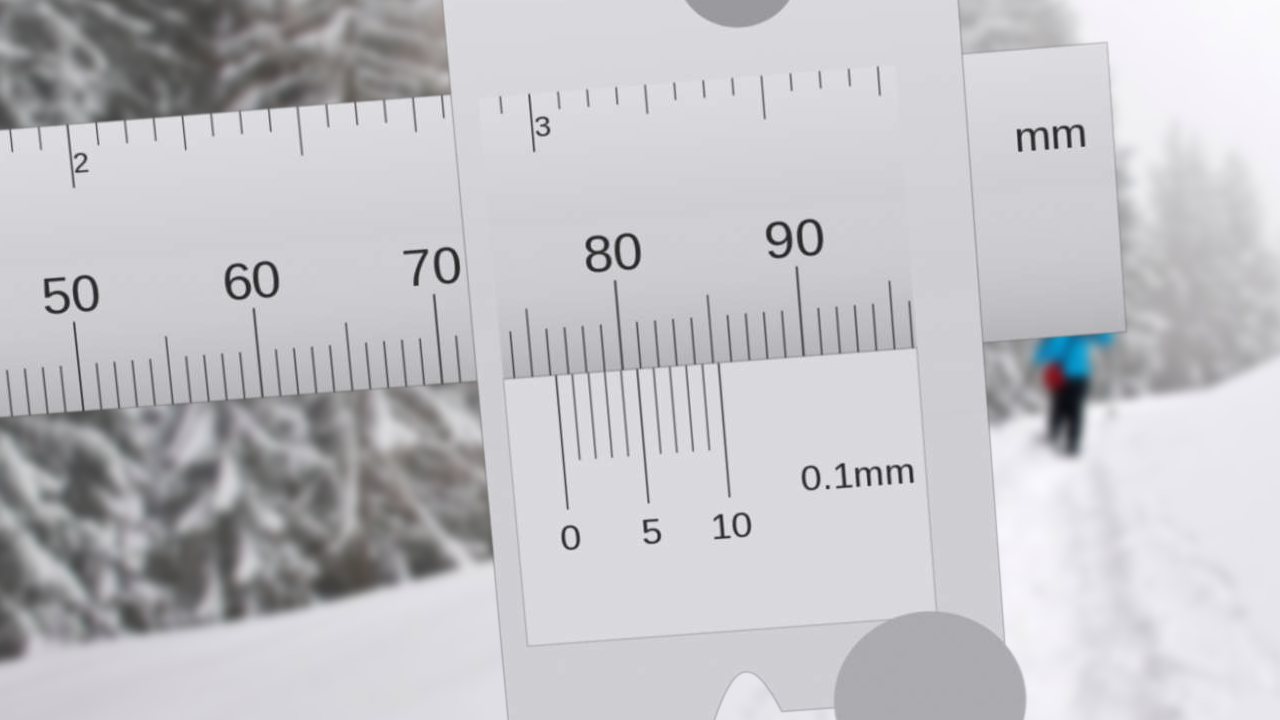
76.3 mm
